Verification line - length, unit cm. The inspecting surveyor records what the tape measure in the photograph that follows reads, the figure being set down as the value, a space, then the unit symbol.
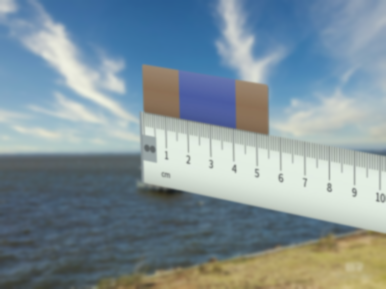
5.5 cm
